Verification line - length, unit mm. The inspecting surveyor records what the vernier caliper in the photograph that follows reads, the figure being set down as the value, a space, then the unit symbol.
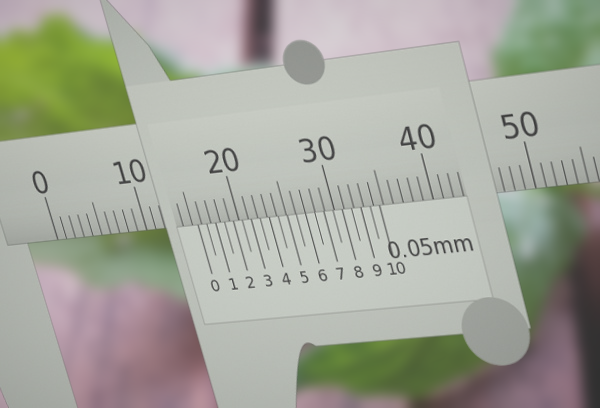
15.6 mm
